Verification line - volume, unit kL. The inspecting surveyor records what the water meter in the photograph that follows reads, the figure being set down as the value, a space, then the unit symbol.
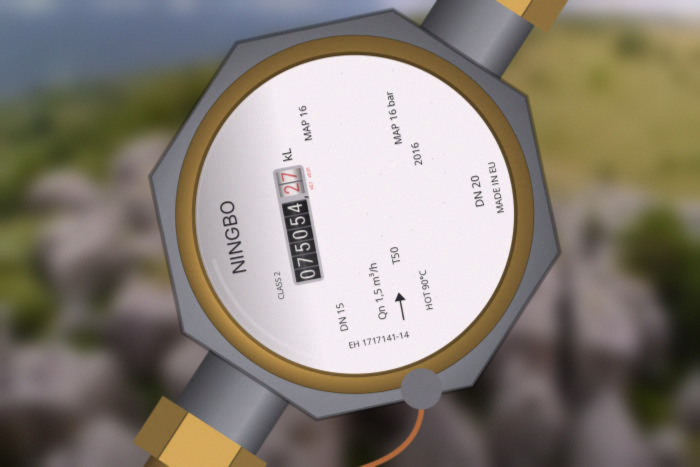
75054.27 kL
